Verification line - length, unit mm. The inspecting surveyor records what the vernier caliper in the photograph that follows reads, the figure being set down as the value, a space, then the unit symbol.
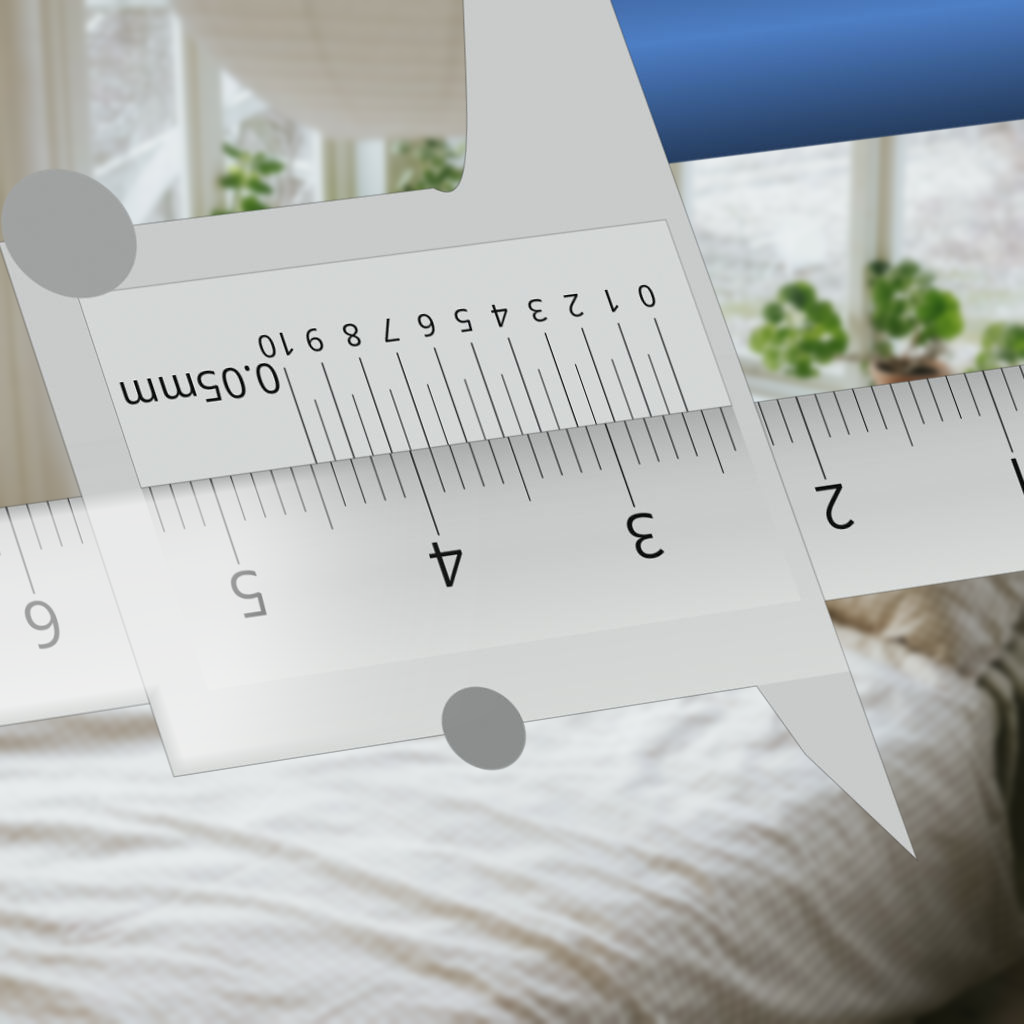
25.7 mm
